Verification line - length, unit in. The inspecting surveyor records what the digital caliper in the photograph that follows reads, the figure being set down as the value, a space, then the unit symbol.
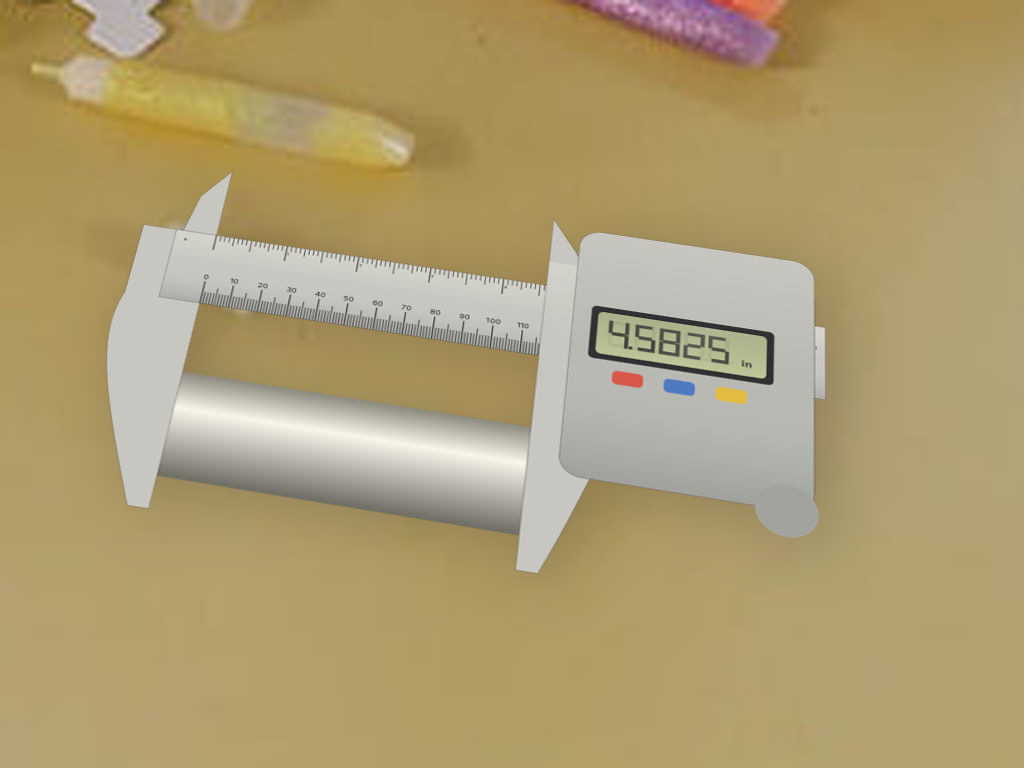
4.5825 in
